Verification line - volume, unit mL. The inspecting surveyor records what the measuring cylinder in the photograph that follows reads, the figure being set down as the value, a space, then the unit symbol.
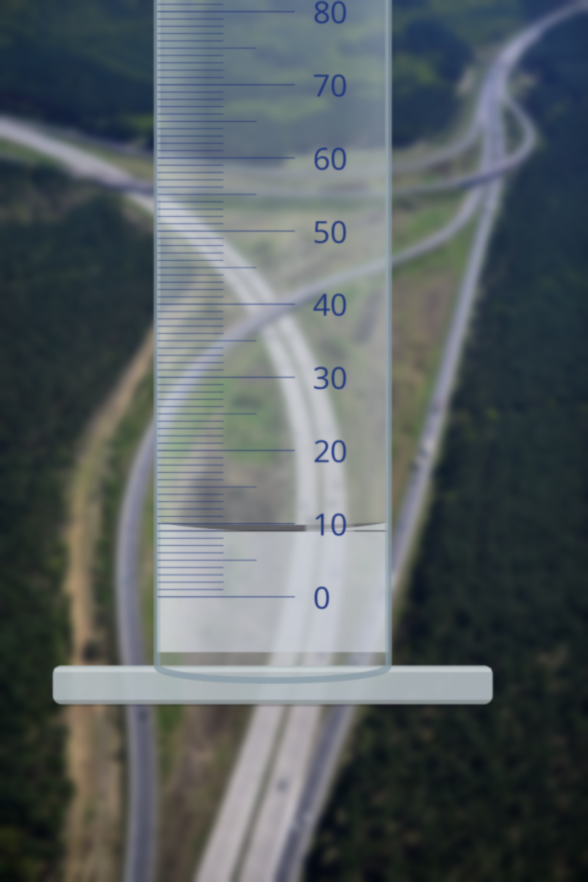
9 mL
